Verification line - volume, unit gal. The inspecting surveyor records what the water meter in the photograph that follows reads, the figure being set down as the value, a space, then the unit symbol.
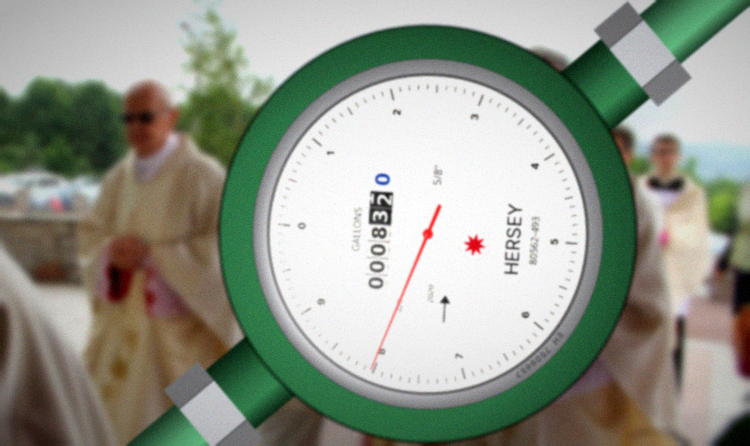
8318.0 gal
